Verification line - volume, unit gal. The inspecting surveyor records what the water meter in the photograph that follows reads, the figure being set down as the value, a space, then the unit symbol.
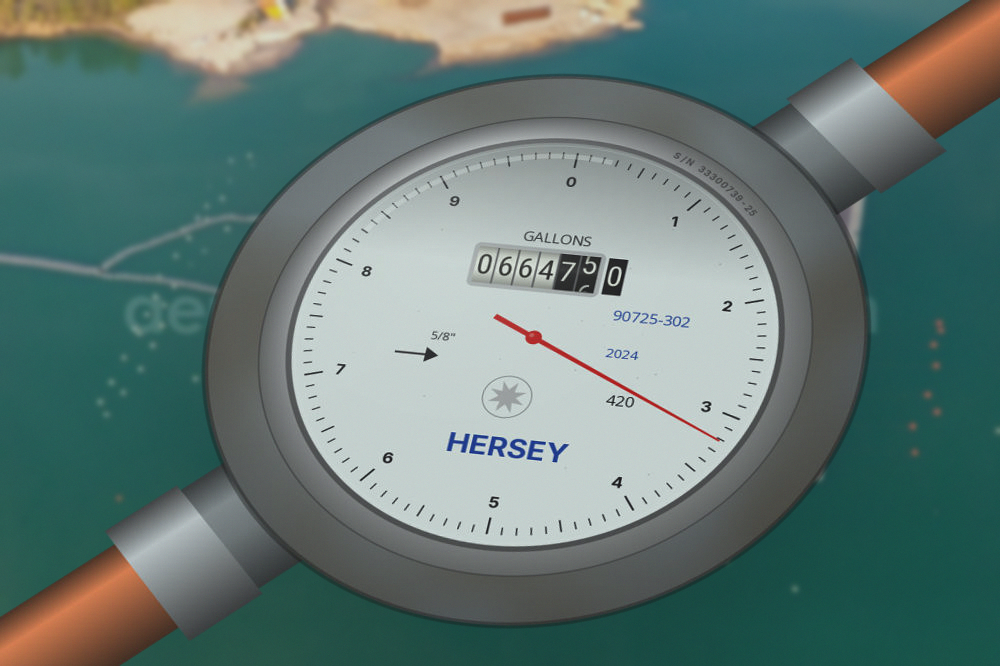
664753.2 gal
